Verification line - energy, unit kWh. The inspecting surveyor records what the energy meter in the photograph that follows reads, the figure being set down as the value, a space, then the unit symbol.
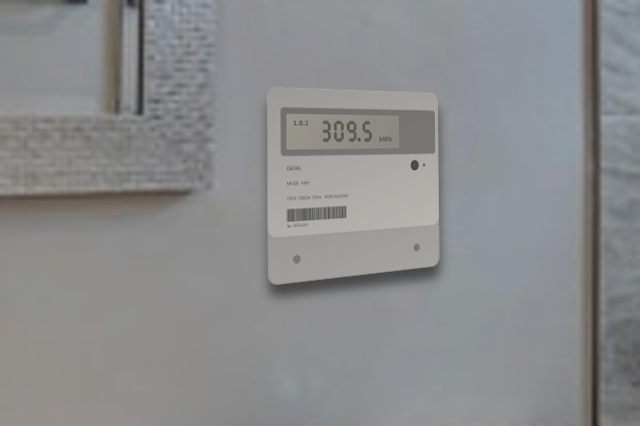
309.5 kWh
